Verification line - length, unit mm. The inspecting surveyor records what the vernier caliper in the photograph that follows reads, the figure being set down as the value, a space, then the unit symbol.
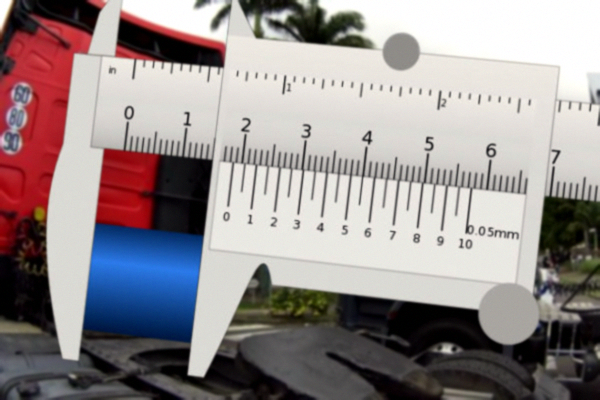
18.5 mm
